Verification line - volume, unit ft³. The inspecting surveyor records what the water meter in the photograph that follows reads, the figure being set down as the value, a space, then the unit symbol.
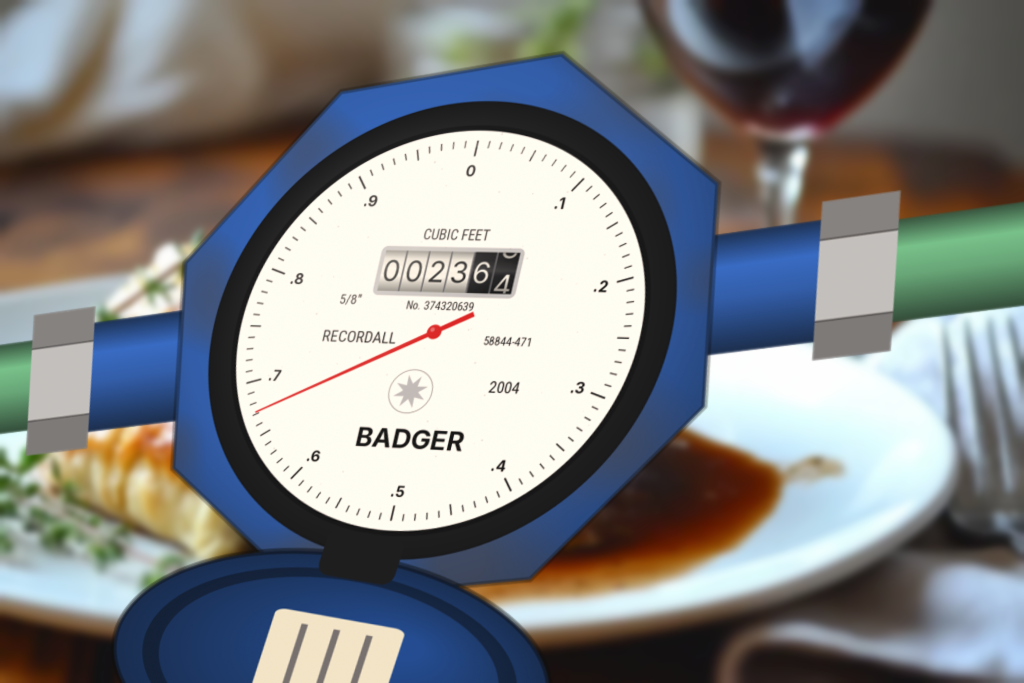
2363.67 ft³
